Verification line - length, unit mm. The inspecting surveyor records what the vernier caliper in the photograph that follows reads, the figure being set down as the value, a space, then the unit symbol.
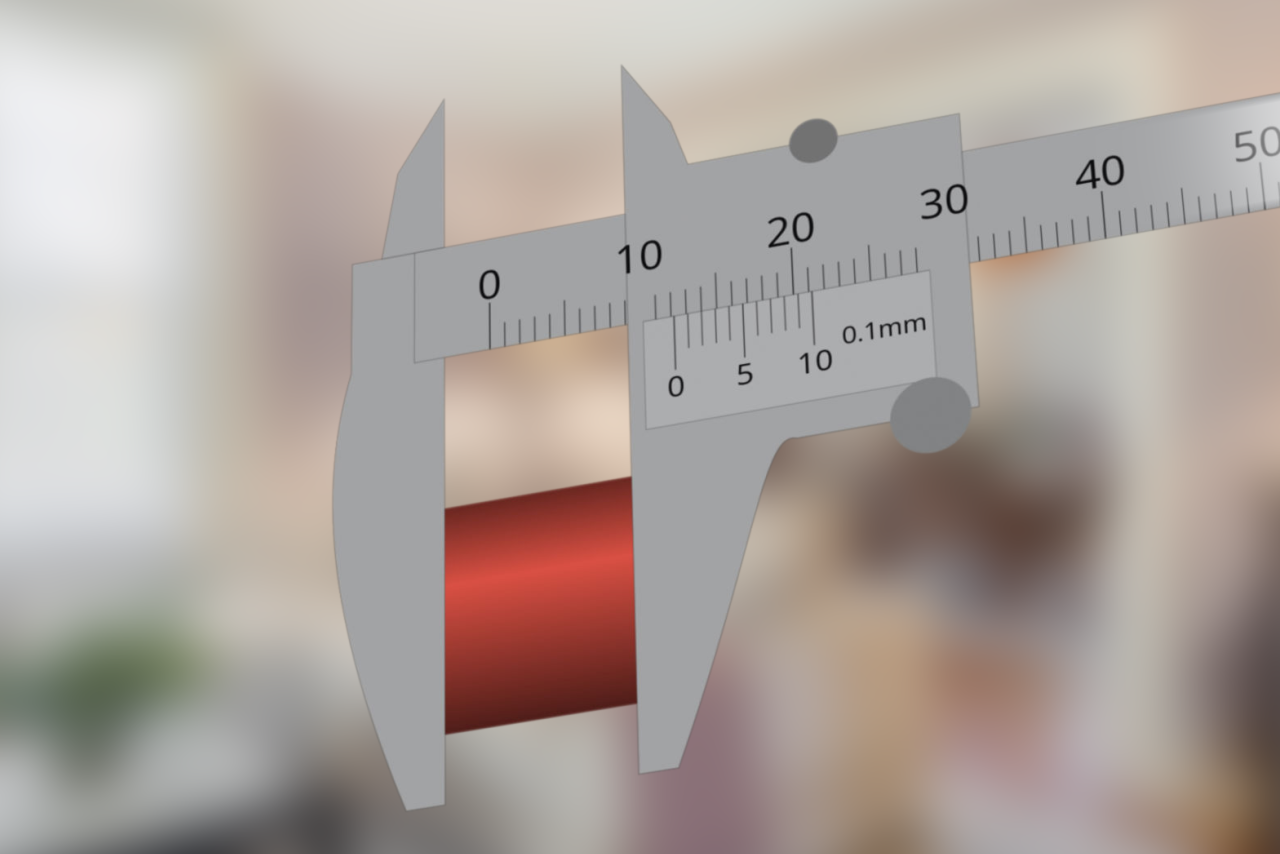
12.2 mm
